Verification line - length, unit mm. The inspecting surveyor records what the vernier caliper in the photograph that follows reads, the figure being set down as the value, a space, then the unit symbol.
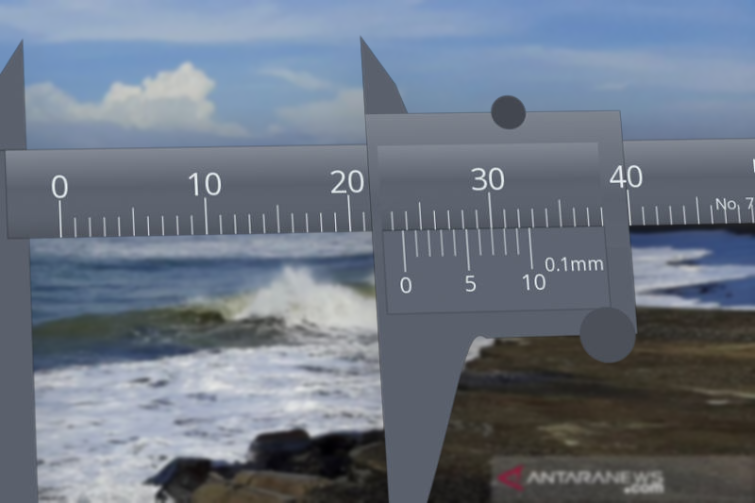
23.7 mm
